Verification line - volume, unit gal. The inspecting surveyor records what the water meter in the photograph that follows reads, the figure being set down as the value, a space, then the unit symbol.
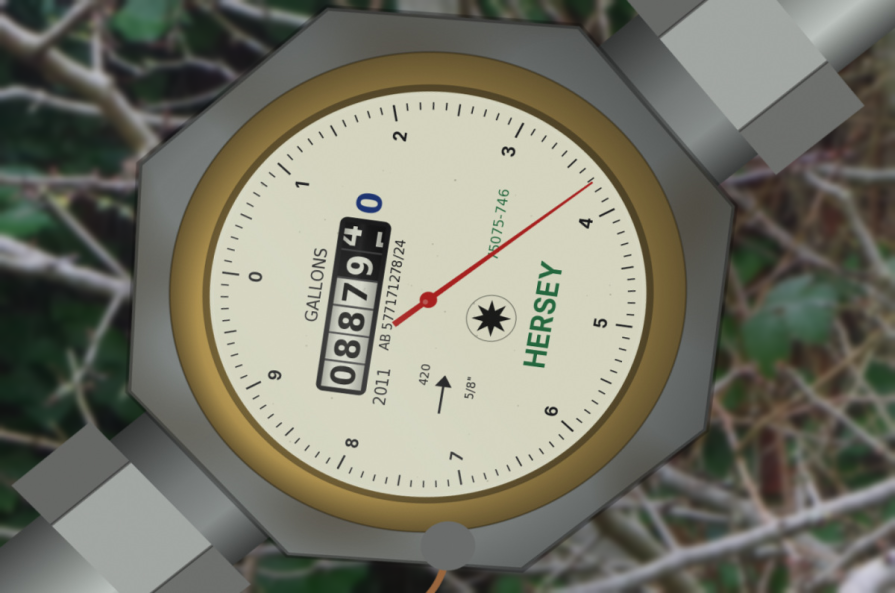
887943.7 gal
